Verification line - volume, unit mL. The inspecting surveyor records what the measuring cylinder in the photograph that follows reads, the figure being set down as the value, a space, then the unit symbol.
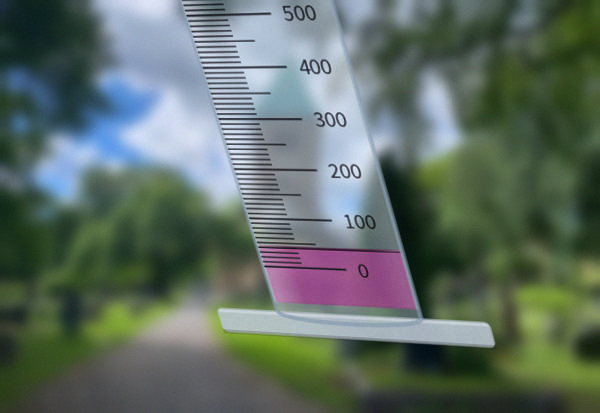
40 mL
